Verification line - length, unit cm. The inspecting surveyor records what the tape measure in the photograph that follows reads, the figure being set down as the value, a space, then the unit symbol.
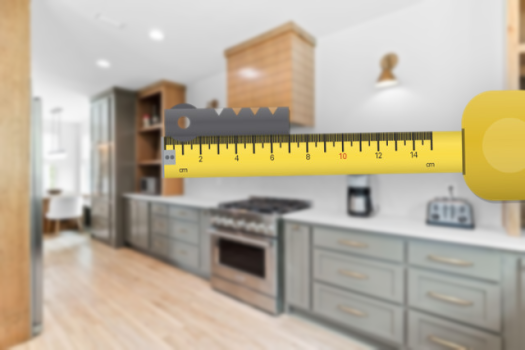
7 cm
